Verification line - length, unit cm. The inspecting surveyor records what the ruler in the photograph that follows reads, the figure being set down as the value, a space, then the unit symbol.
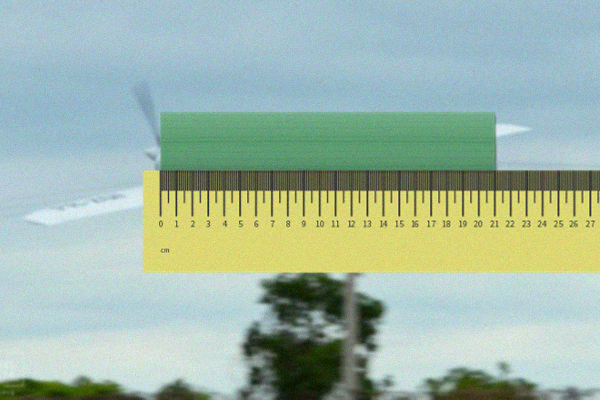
21 cm
